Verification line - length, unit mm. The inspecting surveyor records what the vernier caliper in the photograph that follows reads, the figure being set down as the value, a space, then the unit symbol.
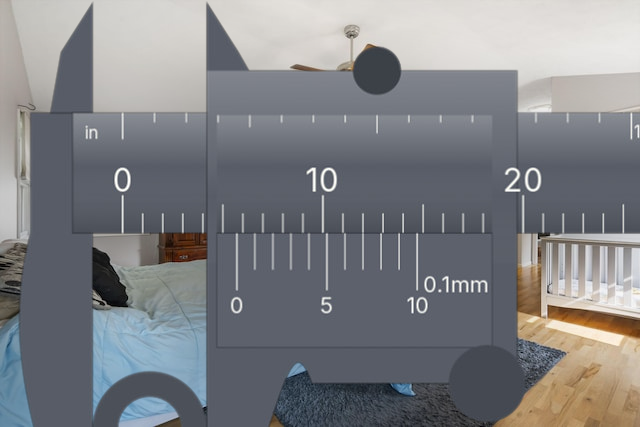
5.7 mm
